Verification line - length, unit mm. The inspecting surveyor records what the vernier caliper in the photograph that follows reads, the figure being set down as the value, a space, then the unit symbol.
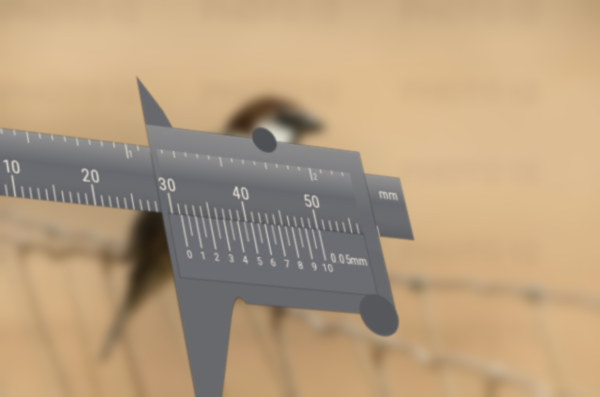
31.2 mm
